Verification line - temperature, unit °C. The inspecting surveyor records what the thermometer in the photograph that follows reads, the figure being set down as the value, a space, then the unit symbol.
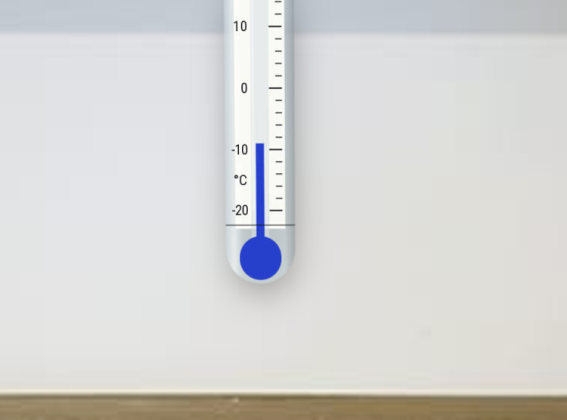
-9 °C
